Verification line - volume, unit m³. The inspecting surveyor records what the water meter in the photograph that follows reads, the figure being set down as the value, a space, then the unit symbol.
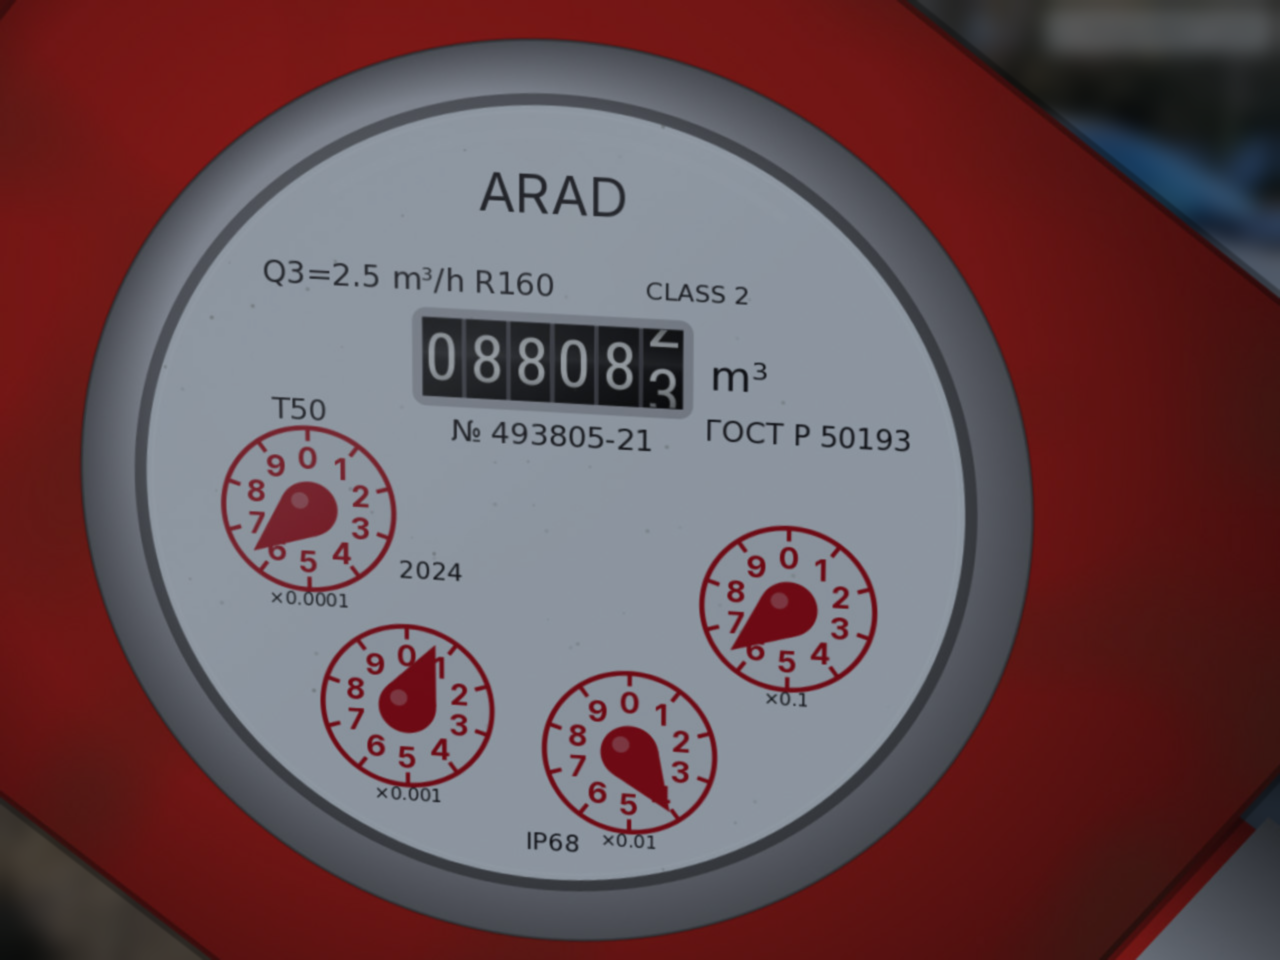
88082.6406 m³
